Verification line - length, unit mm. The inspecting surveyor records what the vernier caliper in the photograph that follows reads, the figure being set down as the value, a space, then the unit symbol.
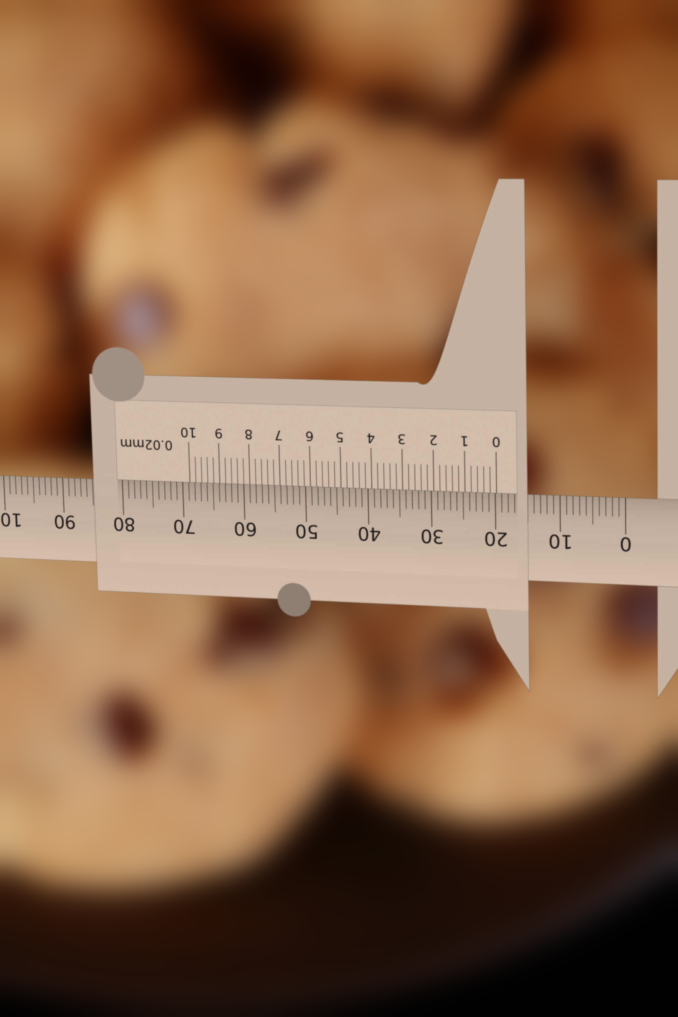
19.8 mm
